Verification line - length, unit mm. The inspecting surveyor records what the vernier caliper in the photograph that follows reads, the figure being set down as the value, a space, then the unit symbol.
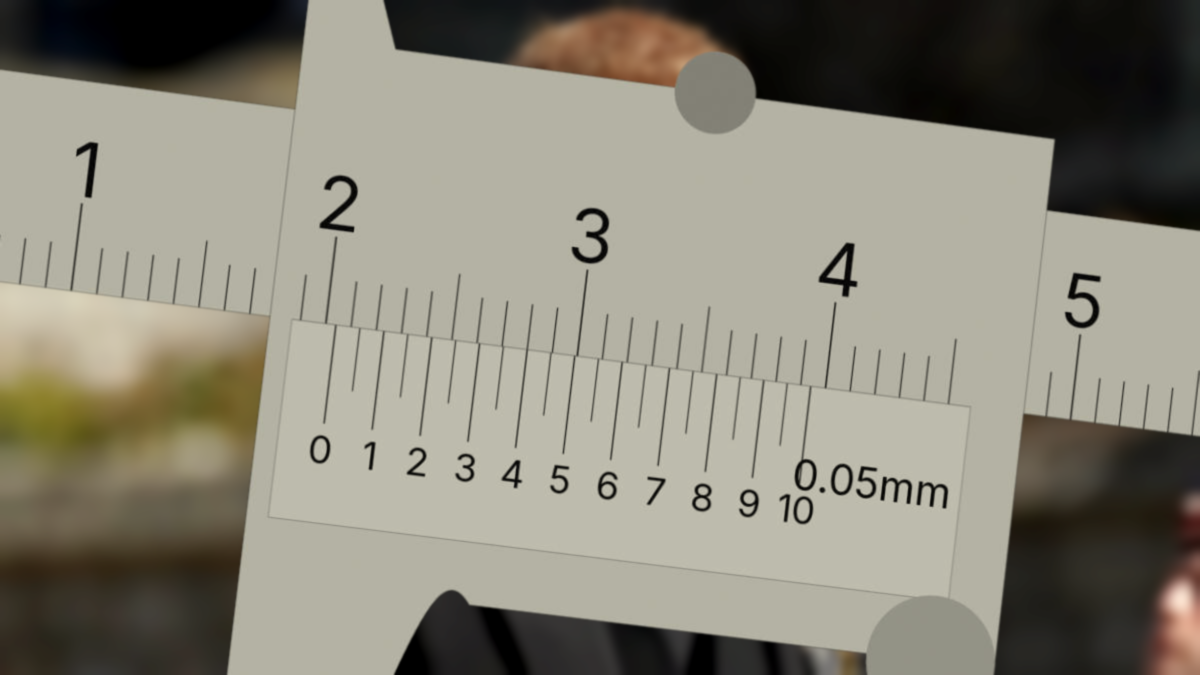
20.4 mm
